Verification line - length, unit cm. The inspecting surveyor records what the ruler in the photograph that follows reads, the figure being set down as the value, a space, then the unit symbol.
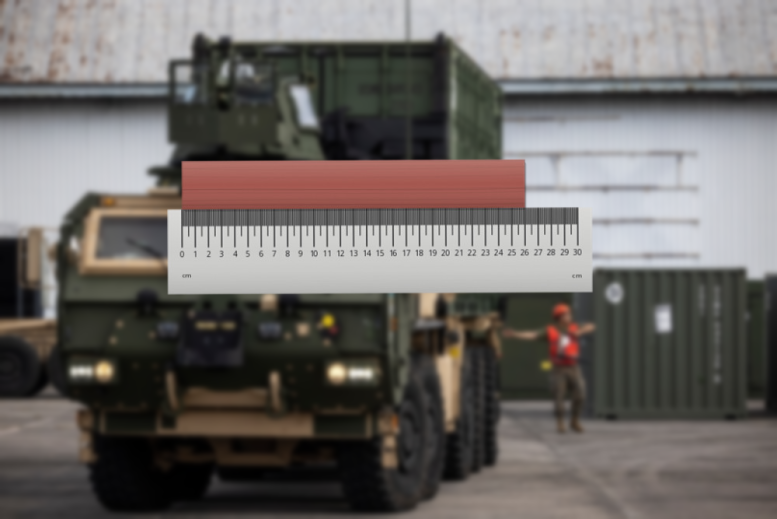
26 cm
